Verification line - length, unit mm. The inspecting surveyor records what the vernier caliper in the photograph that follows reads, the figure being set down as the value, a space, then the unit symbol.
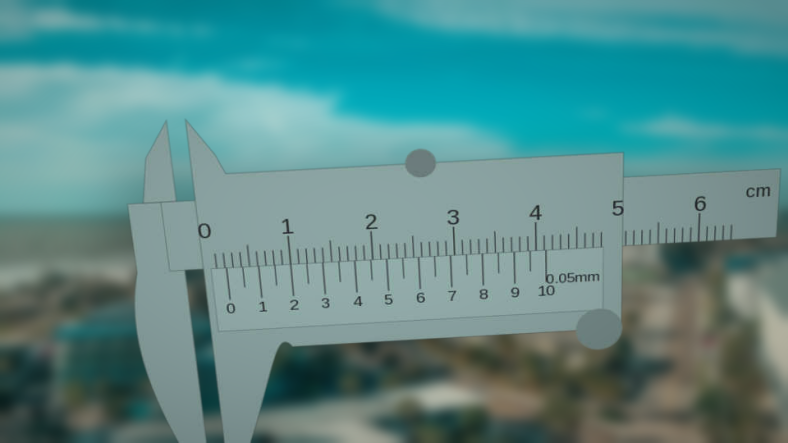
2.2 mm
